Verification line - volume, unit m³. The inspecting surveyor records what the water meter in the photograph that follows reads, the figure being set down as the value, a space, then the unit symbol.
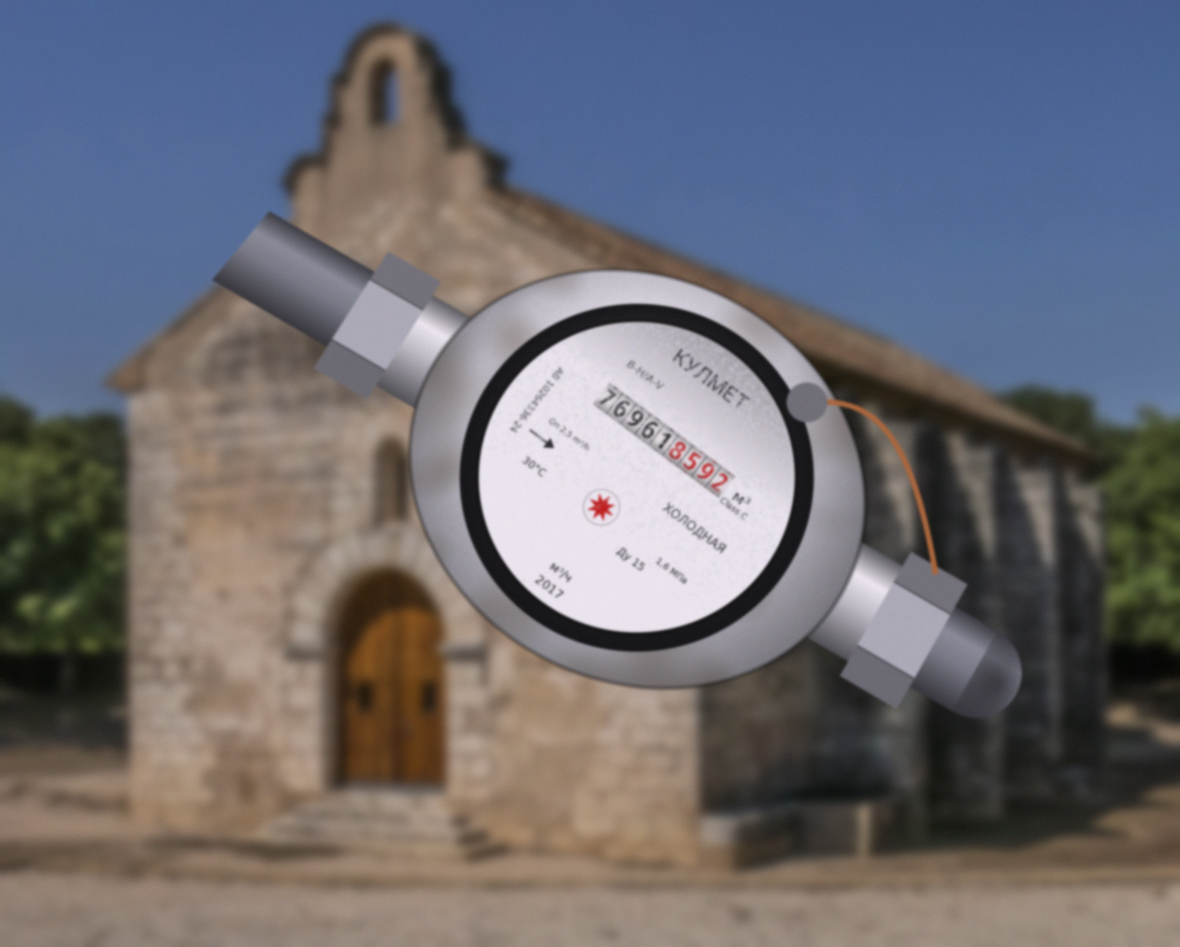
76961.8592 m³
